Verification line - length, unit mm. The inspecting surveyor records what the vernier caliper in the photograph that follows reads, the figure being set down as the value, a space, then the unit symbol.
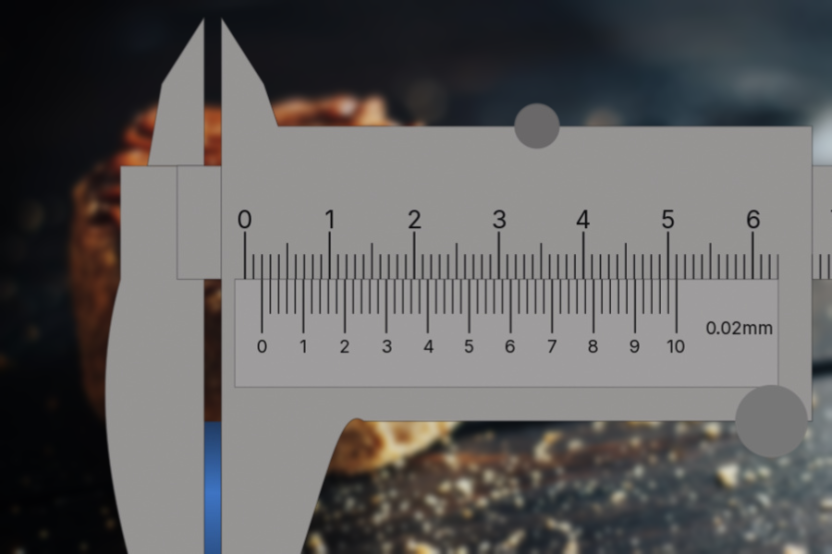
2.0 mm
